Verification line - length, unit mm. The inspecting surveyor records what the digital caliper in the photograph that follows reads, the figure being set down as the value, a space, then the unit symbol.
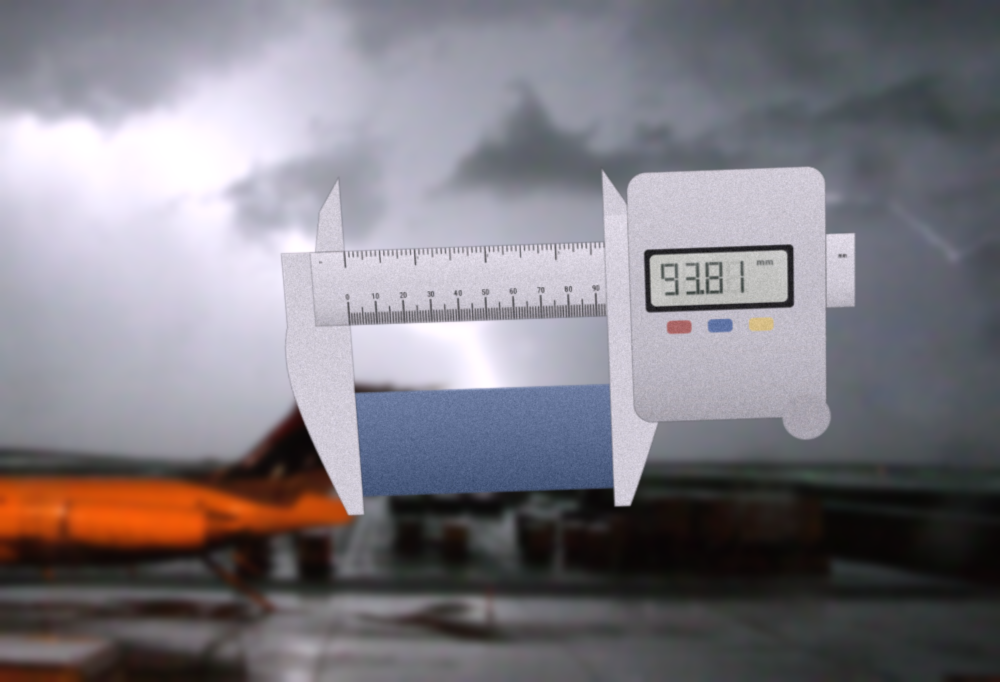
93.81 mm
